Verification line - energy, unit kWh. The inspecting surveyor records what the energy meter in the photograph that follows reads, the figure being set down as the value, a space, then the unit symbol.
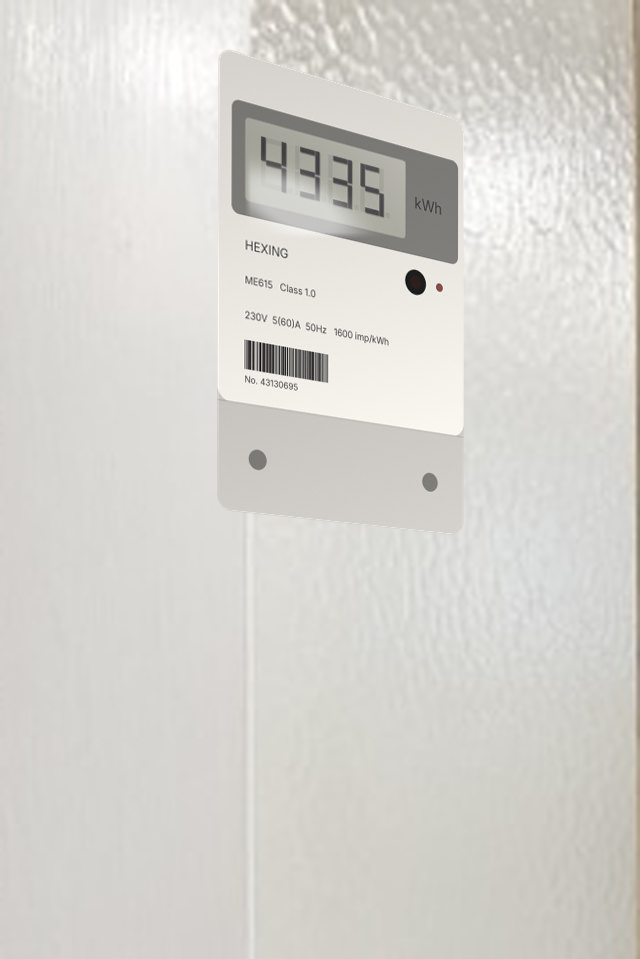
4335 kWh
